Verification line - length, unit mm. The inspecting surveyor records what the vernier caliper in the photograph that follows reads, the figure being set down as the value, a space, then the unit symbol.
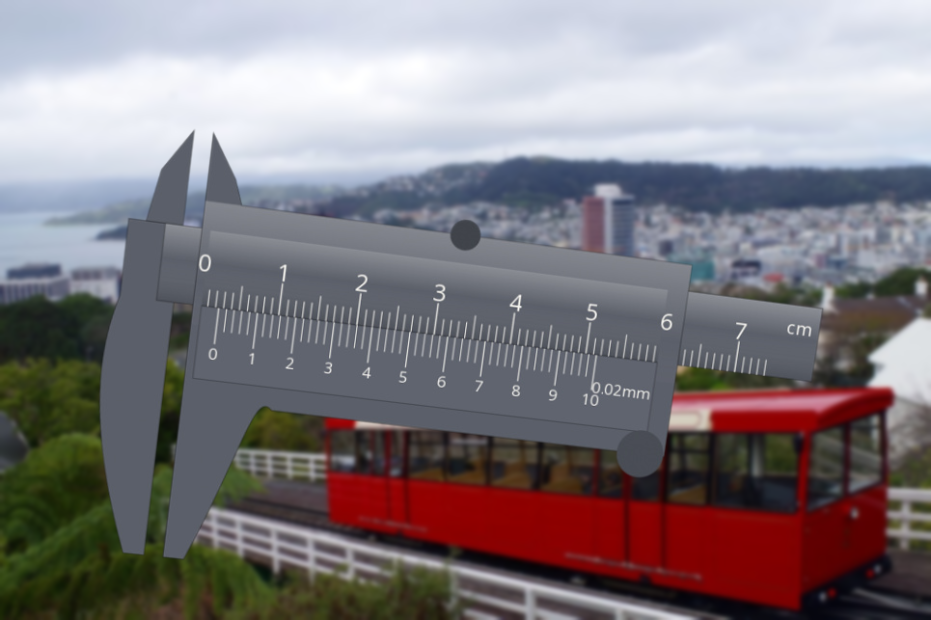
2.4 mm
